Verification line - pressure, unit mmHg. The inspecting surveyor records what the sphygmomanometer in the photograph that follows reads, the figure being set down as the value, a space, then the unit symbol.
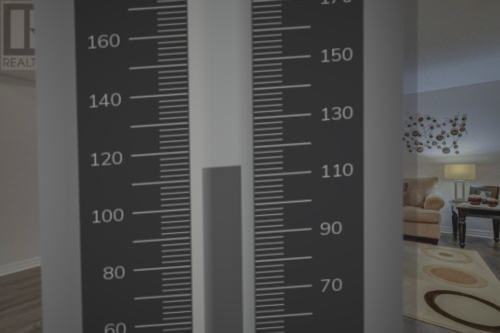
114 mmHg
